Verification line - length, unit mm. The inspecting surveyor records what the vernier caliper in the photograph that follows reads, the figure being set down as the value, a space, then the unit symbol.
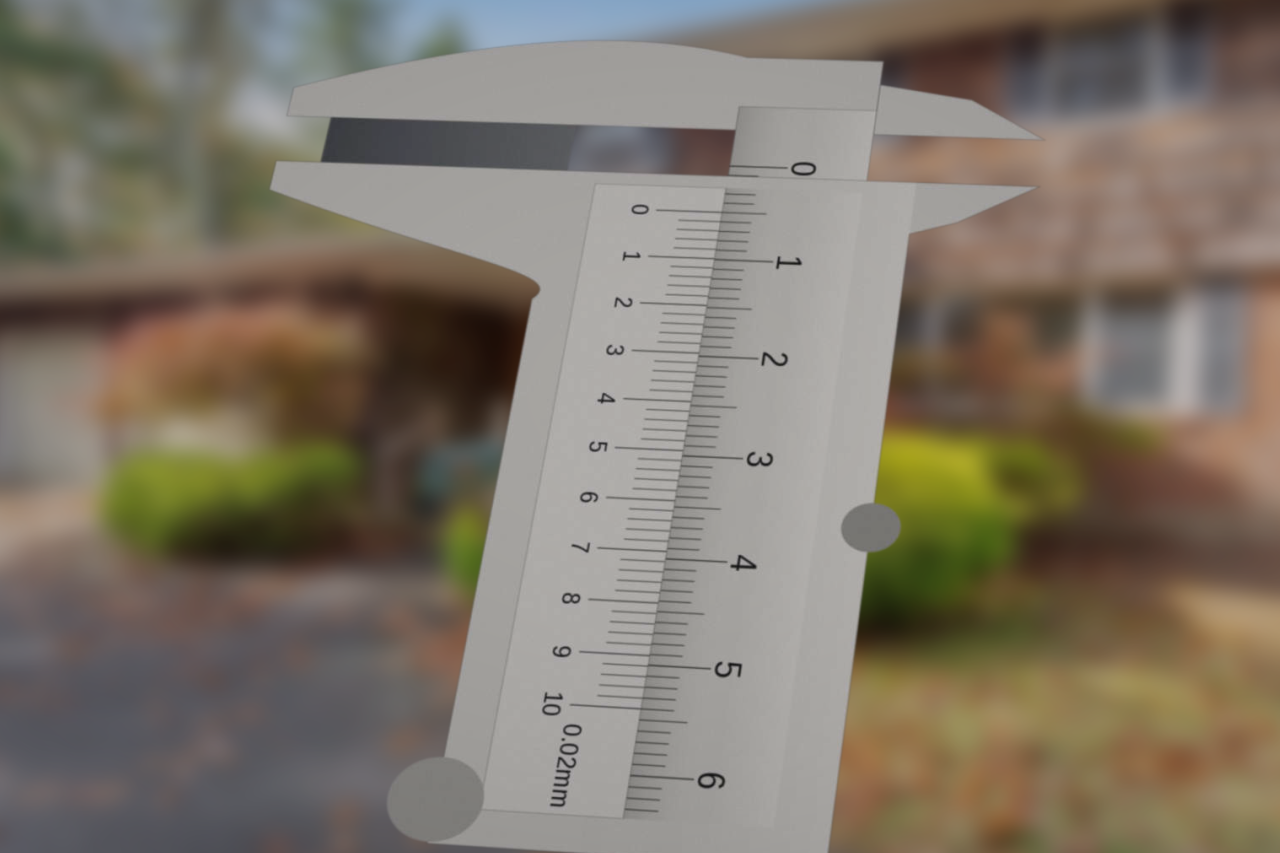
5.0 mm
